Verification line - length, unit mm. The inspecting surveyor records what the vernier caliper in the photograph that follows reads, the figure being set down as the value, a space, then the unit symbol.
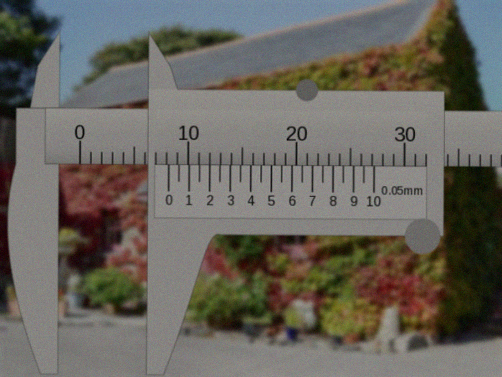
8.2 mm
